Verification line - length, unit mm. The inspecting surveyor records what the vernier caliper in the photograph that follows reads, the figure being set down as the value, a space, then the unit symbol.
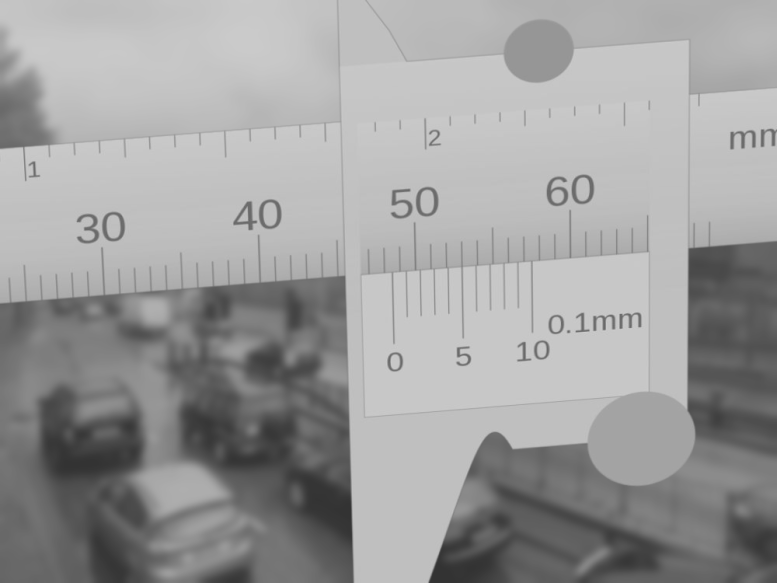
48.5 mm
